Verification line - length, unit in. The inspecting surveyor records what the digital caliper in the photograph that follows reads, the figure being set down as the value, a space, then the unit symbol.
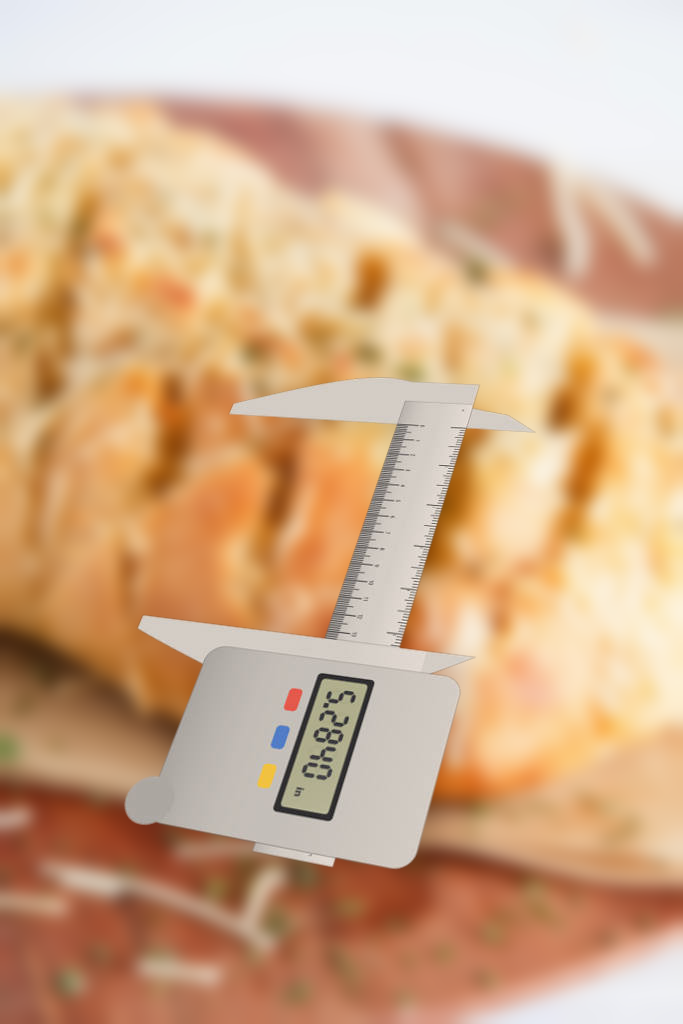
5.2840 in
